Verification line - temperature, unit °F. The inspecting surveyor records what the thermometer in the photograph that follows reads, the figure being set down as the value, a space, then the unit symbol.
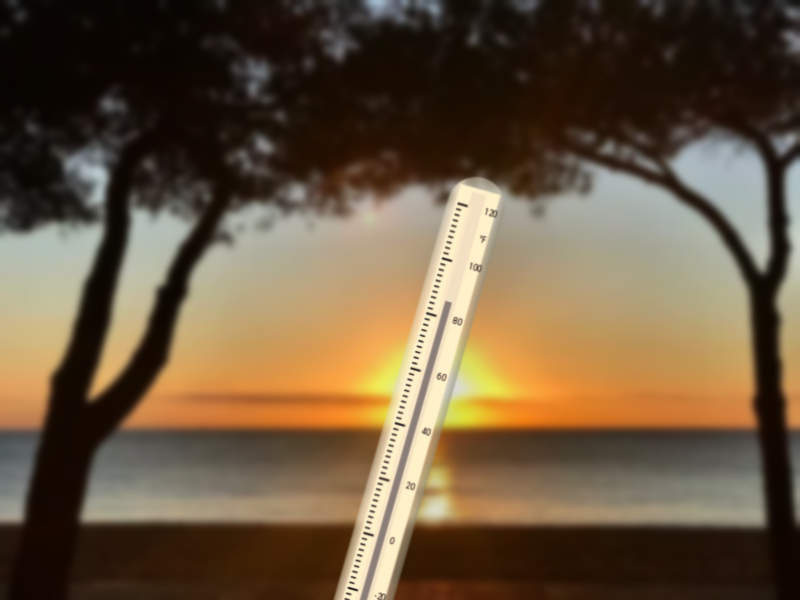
86 °F
